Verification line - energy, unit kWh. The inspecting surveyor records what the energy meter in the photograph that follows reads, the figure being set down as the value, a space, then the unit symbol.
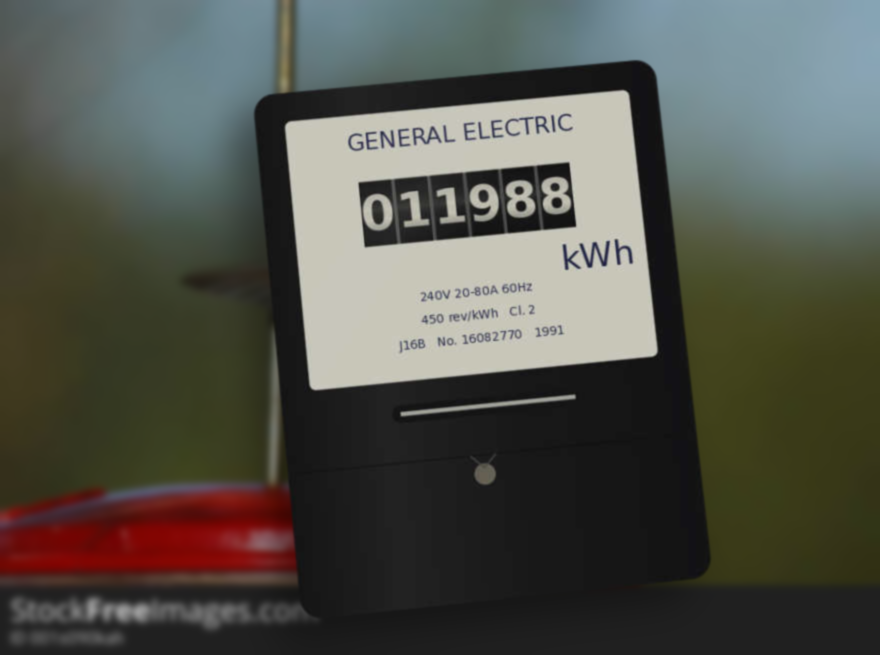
11988 kWh
